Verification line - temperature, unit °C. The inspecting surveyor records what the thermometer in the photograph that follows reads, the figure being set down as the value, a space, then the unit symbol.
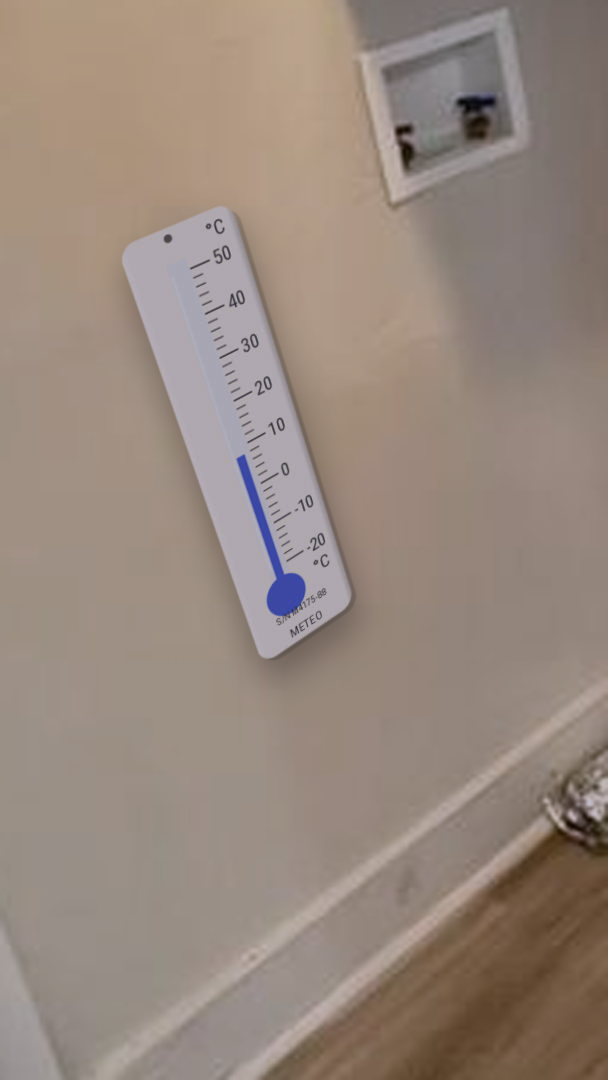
8 °C
